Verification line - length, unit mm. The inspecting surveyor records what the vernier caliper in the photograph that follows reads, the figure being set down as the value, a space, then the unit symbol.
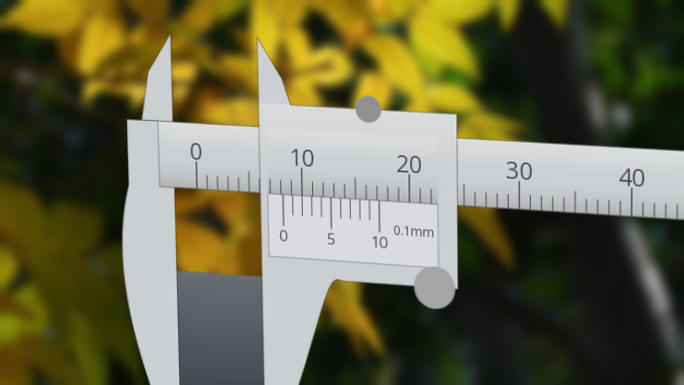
8.2 mm
